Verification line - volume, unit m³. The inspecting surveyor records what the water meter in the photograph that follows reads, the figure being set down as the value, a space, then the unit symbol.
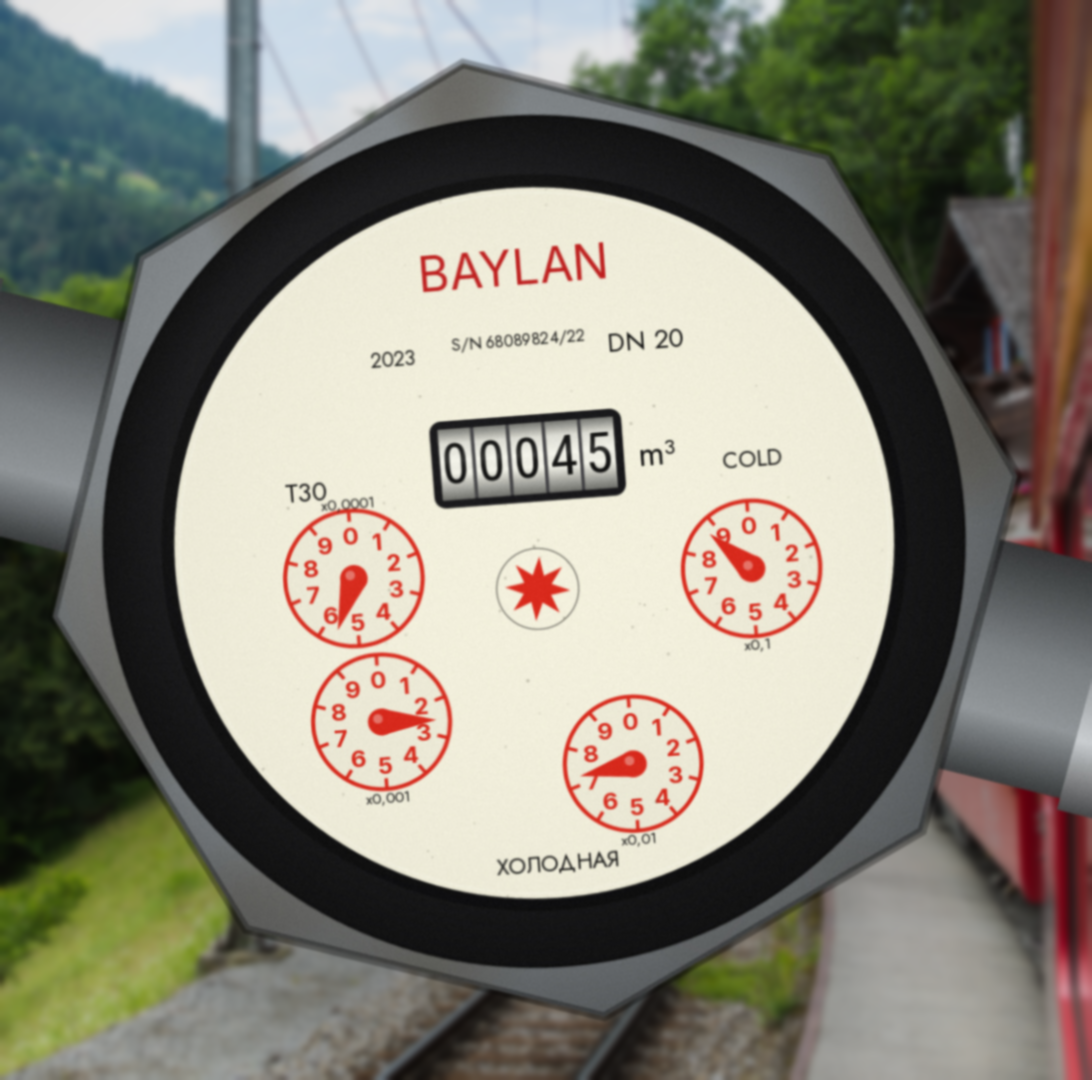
45.8725 m³
